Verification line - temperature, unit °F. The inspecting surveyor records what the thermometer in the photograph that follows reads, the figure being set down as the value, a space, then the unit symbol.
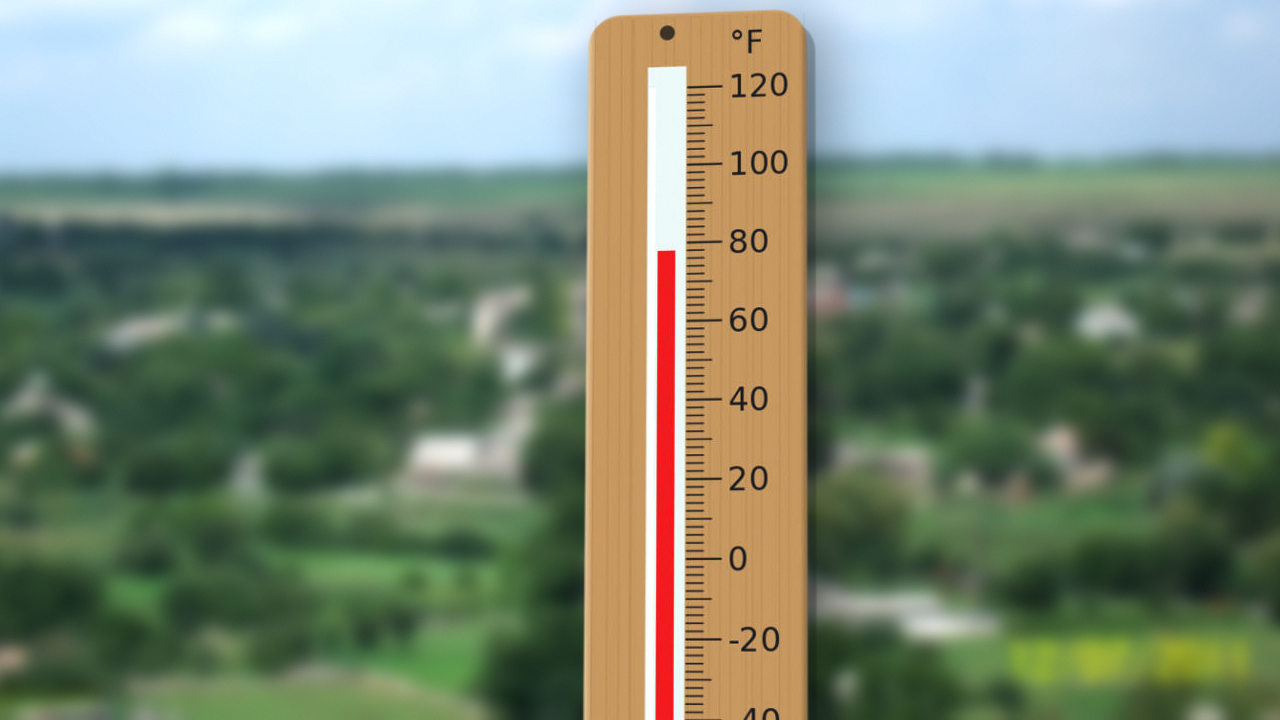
78 °F
